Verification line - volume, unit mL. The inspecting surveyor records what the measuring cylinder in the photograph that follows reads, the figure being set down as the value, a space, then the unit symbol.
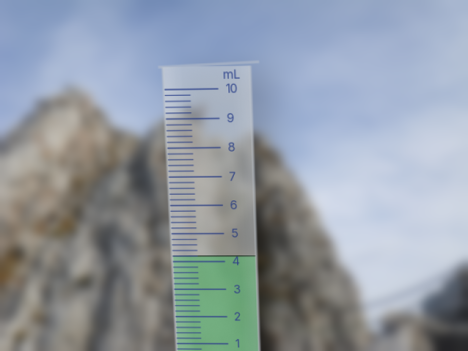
4.2 mL
